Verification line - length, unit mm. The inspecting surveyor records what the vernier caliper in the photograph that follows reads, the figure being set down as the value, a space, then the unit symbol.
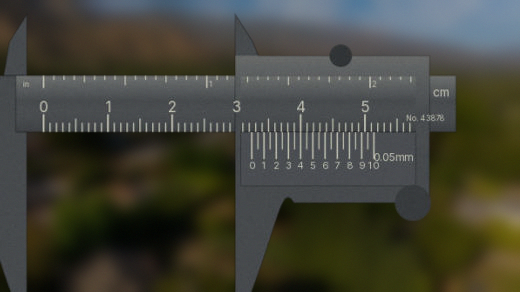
32.4 mm
